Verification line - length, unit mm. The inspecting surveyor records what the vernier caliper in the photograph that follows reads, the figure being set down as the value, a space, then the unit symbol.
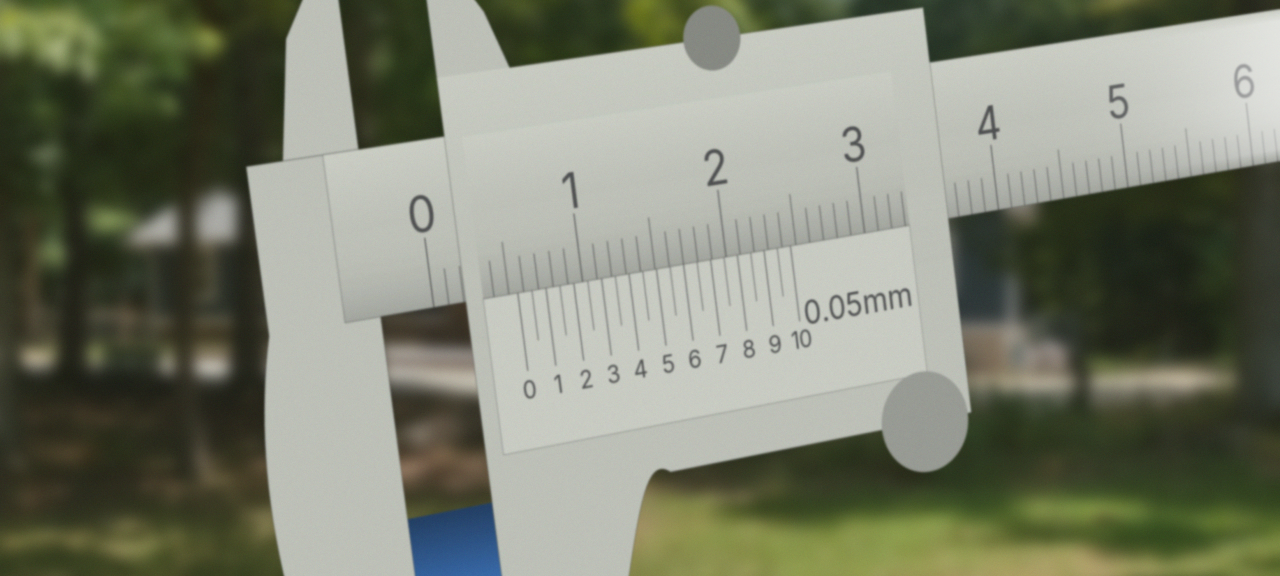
5.6 mm
